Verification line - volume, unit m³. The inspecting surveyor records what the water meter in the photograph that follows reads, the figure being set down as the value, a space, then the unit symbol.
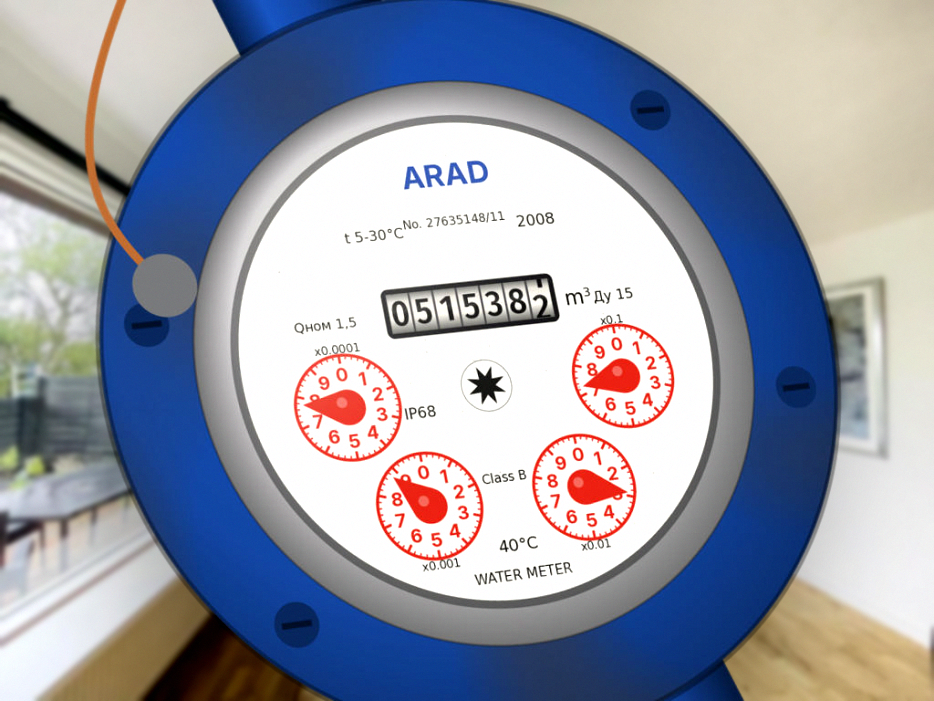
515381.7287 m³
